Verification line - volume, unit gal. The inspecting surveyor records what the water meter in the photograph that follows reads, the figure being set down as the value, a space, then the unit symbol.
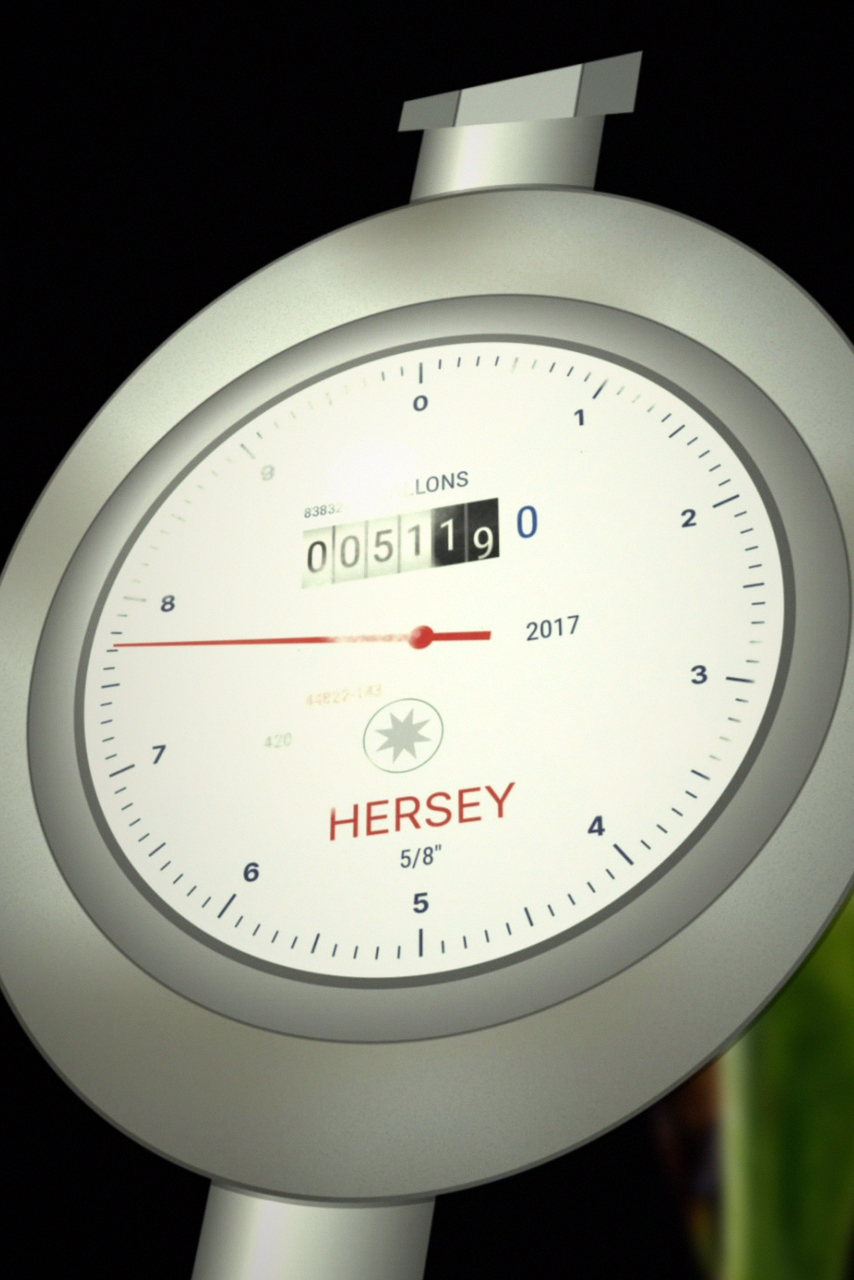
51187.7 gal
